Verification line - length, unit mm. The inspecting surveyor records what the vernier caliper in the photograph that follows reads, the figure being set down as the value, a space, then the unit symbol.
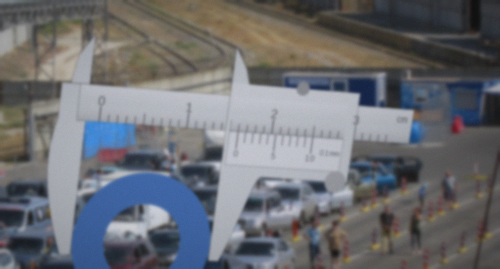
16.0 mm
